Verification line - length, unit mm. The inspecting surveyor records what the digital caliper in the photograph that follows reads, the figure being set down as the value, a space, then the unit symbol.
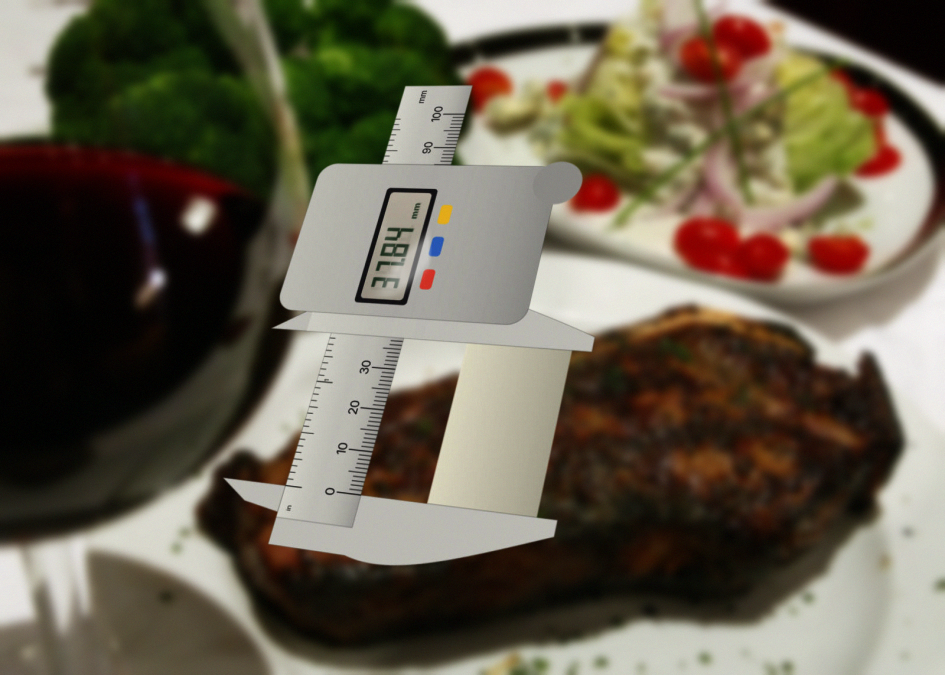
37.84 mm
